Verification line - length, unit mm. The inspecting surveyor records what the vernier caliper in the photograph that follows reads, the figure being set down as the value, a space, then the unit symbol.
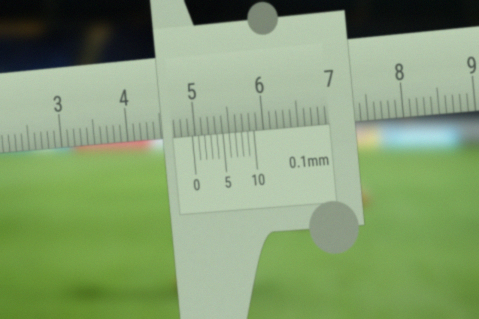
49.6 mm
